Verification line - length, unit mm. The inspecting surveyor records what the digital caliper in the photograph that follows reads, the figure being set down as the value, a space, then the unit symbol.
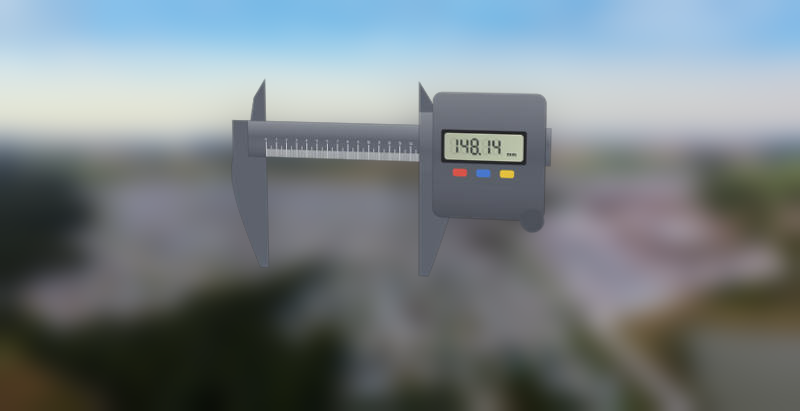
148.14 mm
